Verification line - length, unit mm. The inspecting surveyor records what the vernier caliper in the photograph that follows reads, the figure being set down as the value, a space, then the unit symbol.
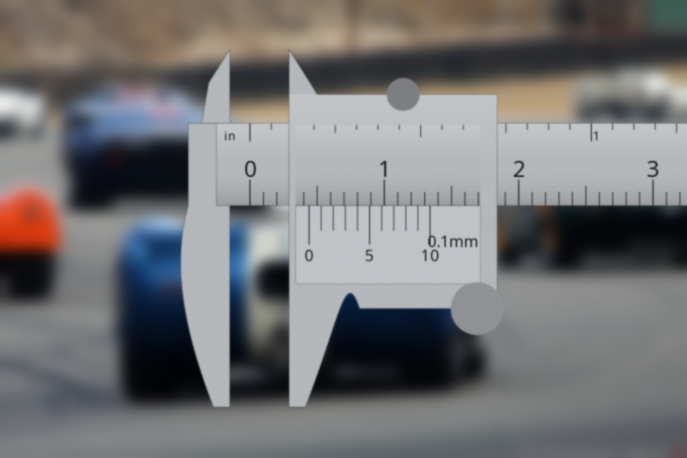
4.4 mm
